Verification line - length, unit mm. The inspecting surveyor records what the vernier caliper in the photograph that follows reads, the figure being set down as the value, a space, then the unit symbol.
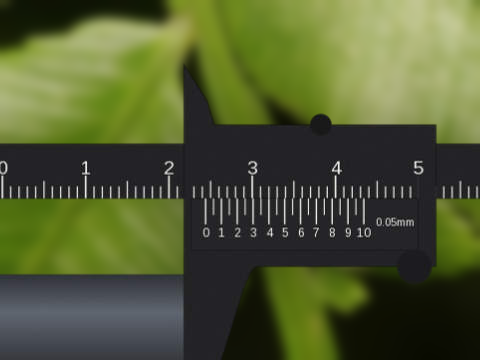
24.4 mm
